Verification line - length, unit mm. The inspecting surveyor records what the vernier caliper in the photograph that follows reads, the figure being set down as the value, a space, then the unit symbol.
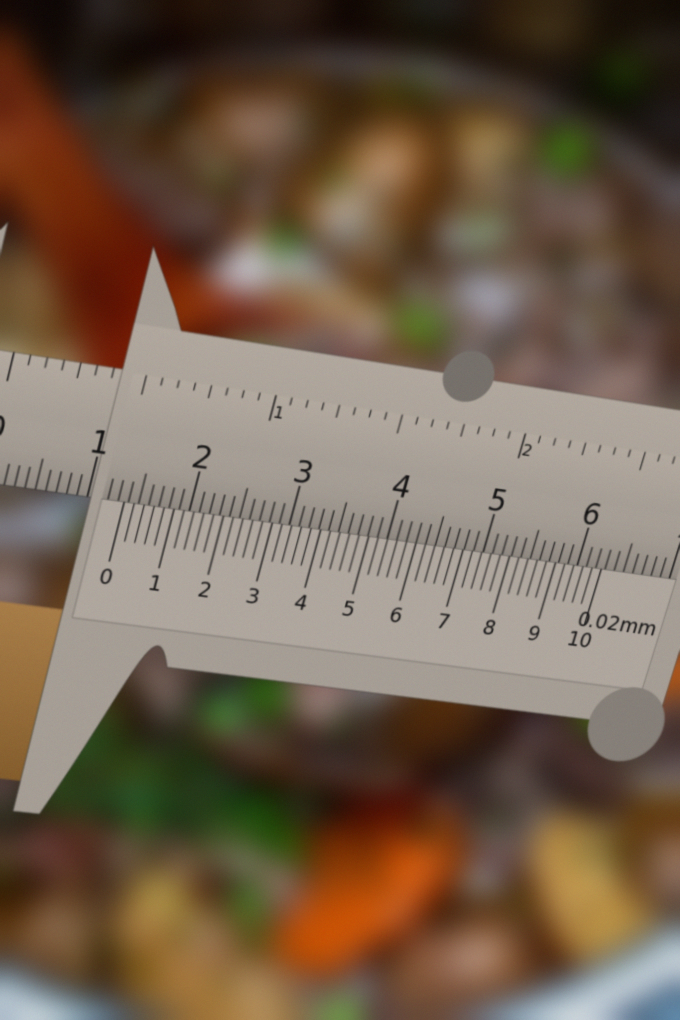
13.6 mm
